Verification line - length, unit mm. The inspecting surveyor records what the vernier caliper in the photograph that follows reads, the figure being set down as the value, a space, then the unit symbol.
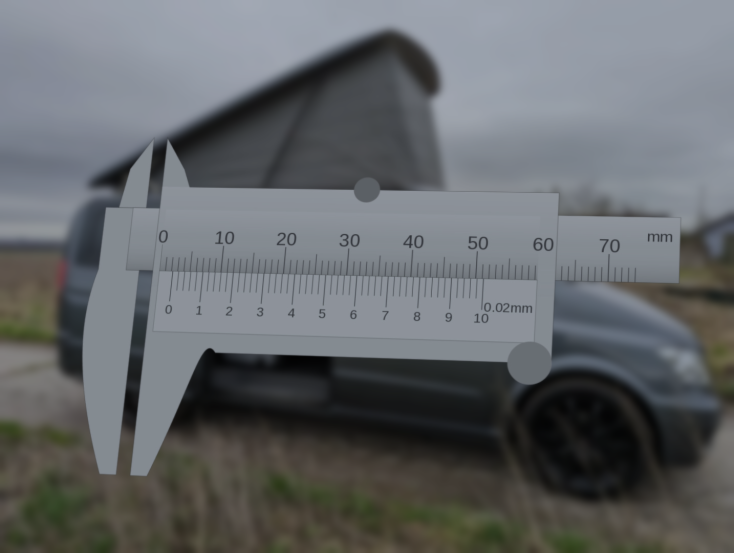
2.2 mm
